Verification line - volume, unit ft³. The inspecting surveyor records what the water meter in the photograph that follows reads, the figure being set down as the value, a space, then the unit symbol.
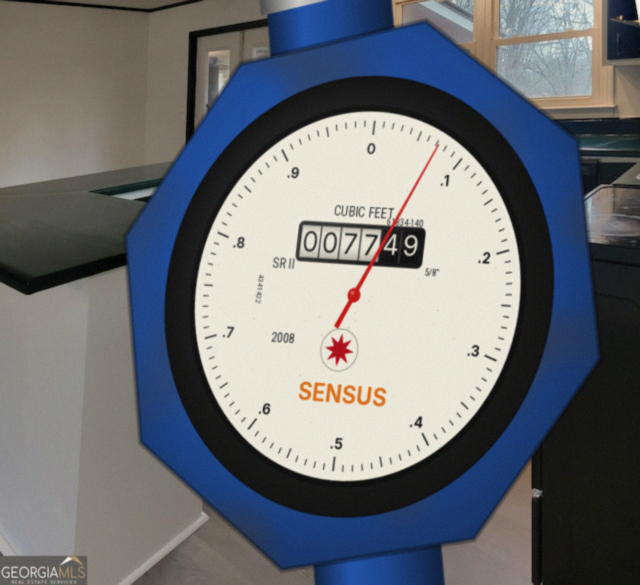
7749.07 ft³
